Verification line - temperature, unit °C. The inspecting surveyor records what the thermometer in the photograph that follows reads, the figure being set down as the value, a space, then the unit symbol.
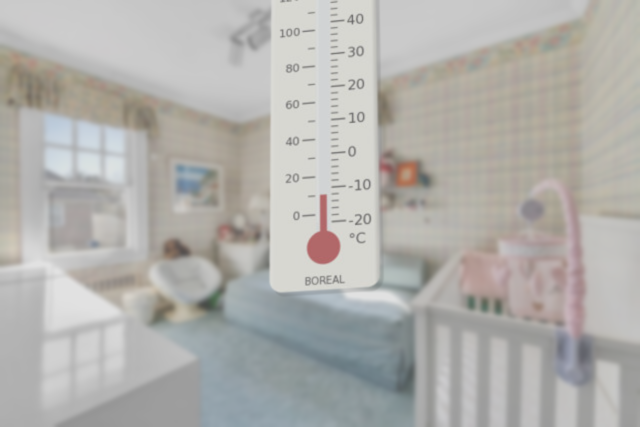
-12 °C
